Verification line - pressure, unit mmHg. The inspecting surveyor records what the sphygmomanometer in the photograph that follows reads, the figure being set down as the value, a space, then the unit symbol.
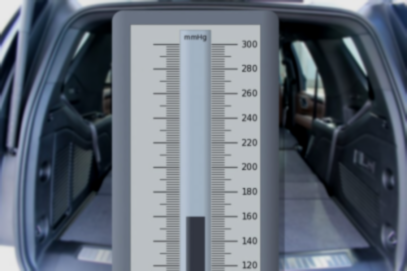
160 mmHg
